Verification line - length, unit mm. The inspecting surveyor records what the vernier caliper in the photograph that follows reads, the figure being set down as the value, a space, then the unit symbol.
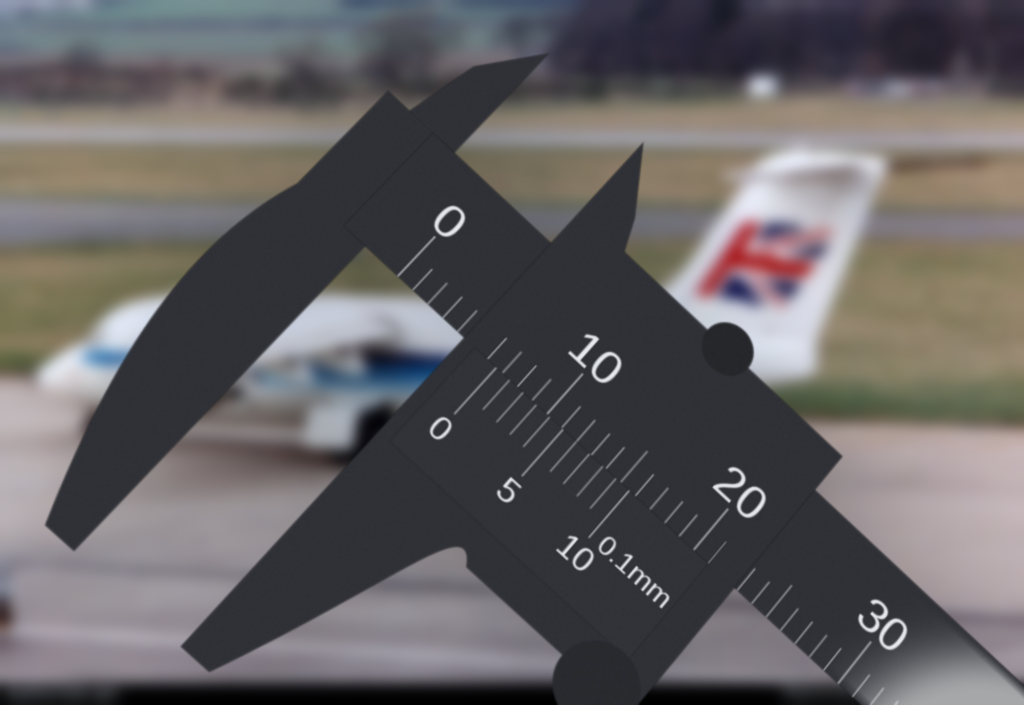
6.6 mm
